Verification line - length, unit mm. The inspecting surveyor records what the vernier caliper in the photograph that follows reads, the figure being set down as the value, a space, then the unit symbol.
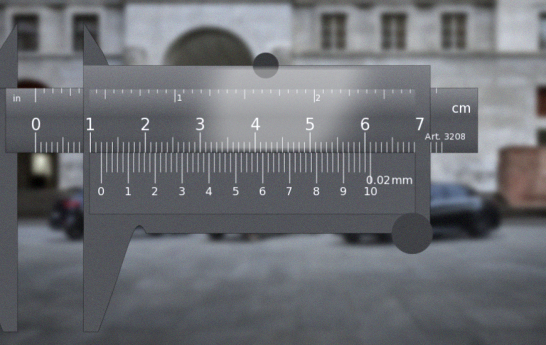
12.0 mm
